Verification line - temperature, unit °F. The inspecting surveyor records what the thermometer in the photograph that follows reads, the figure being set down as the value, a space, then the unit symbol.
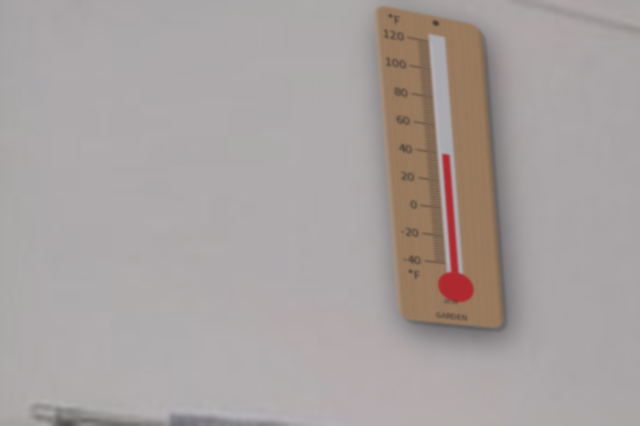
40 °F
